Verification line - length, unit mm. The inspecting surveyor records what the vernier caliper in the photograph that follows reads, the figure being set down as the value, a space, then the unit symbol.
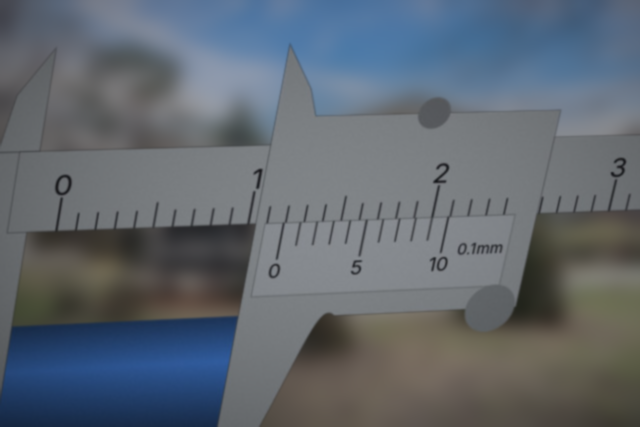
11.9 mm
